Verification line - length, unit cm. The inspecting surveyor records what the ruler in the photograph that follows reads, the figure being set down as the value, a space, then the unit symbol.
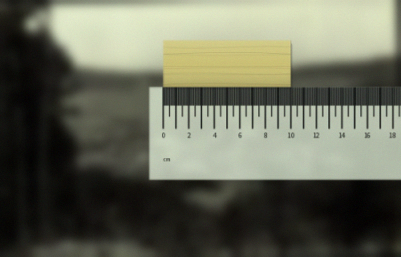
10 cm
